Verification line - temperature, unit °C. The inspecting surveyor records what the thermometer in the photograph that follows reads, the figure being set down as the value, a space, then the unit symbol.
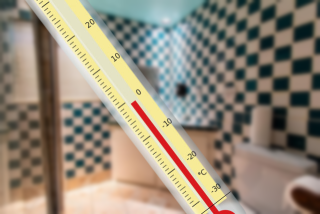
-1 °C
